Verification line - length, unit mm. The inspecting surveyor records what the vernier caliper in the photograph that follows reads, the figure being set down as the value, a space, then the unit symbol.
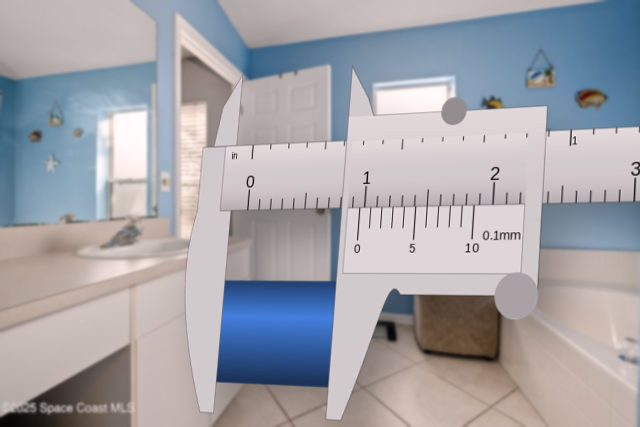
9.6 mm
